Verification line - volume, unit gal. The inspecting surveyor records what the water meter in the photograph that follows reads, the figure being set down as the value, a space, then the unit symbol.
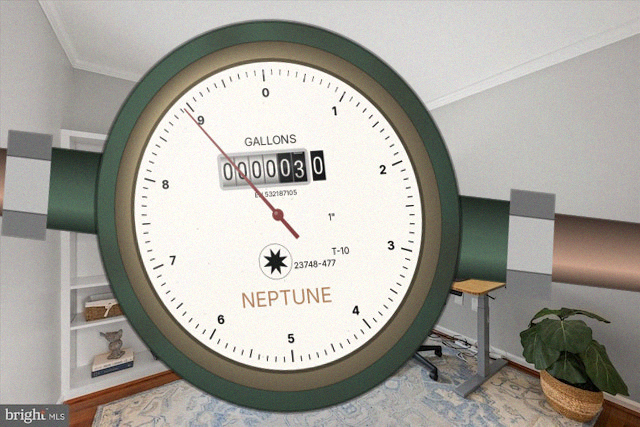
28.9 gal
